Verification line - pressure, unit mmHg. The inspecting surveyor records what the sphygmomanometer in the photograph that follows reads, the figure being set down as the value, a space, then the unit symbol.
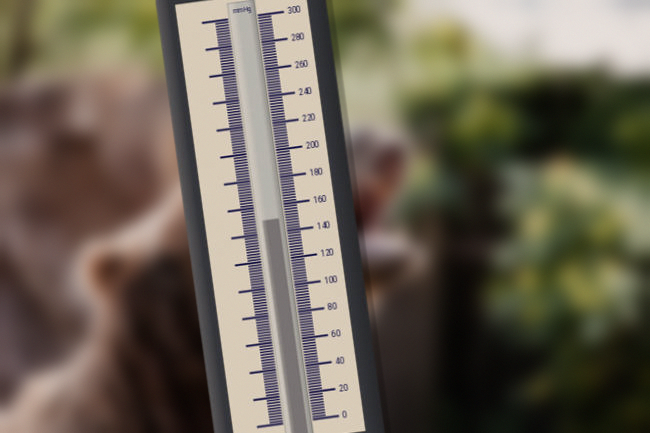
150 mmHg
